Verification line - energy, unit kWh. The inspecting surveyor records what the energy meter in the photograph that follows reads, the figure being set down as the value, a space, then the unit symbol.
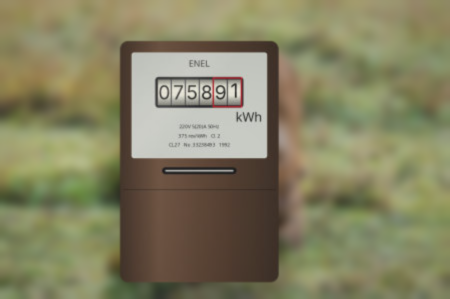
758.91 kWh
